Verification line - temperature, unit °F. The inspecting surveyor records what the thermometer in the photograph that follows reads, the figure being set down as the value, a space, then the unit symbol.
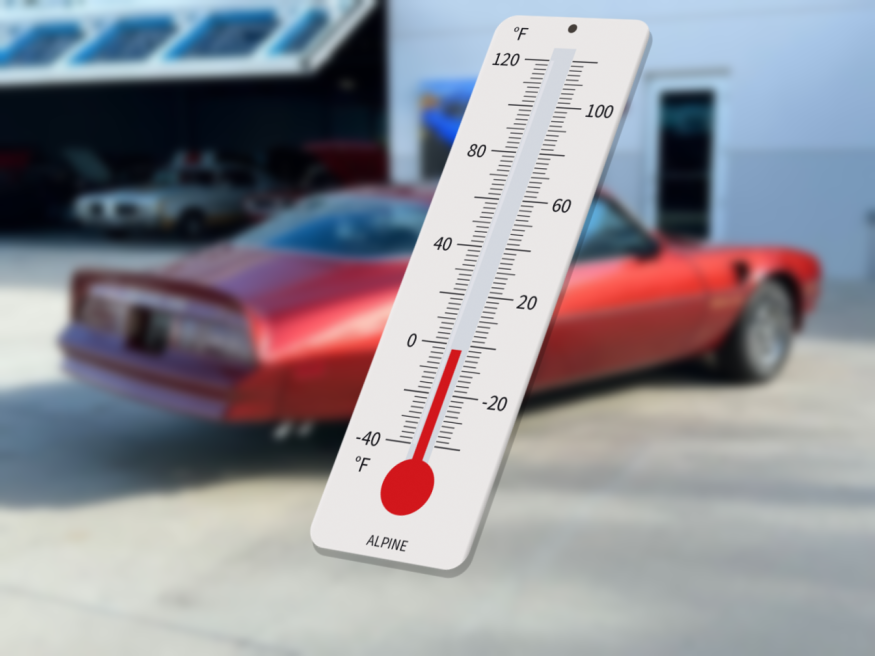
-2 °F
